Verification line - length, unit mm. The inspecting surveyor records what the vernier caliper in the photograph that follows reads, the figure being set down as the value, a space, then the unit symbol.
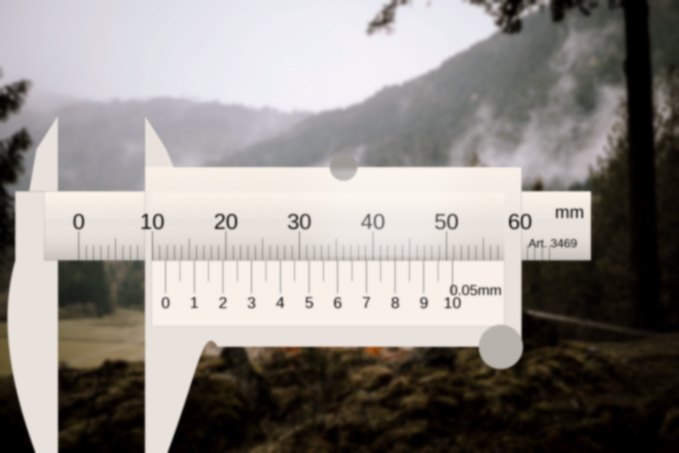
11.8 mm
